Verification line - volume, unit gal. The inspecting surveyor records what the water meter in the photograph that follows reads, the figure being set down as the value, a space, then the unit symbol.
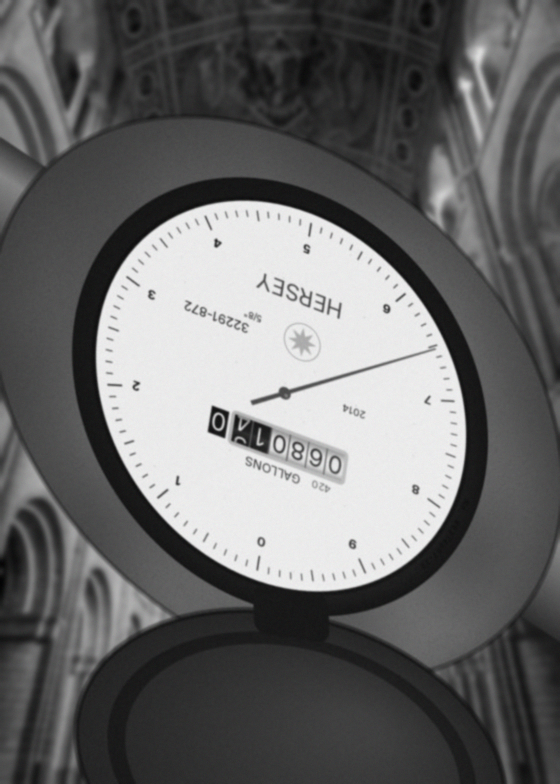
680136.5 gal
